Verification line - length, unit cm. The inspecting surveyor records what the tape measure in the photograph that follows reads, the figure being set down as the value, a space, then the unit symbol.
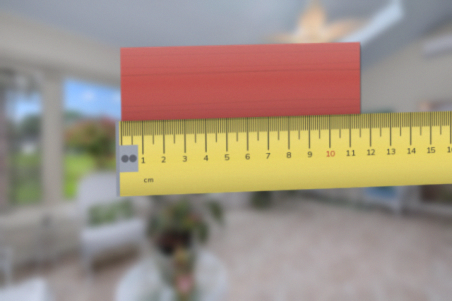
11.5 cm
